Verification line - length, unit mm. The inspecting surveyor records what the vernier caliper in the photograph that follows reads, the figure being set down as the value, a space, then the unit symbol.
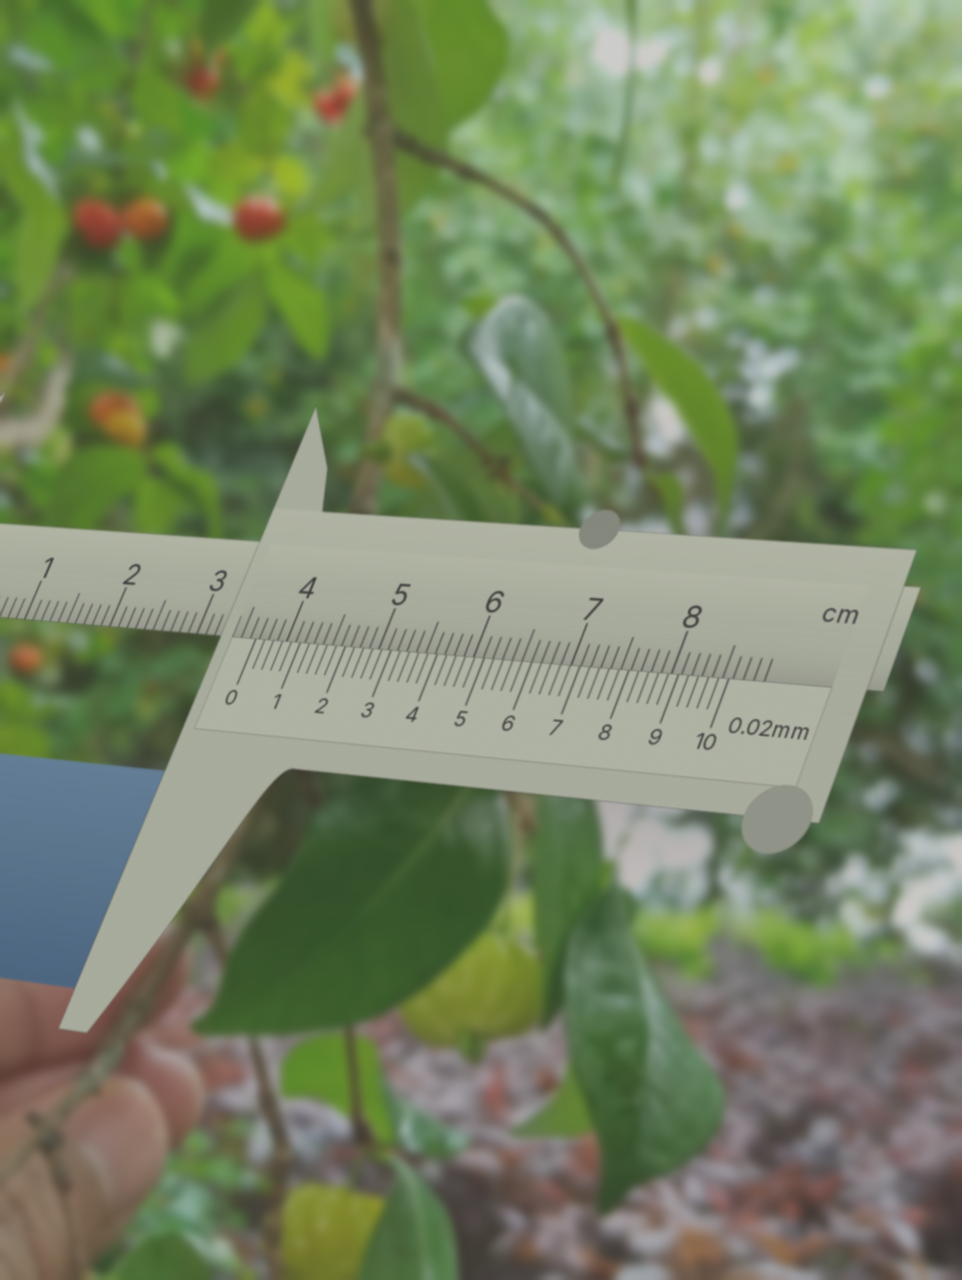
36.6 mm
